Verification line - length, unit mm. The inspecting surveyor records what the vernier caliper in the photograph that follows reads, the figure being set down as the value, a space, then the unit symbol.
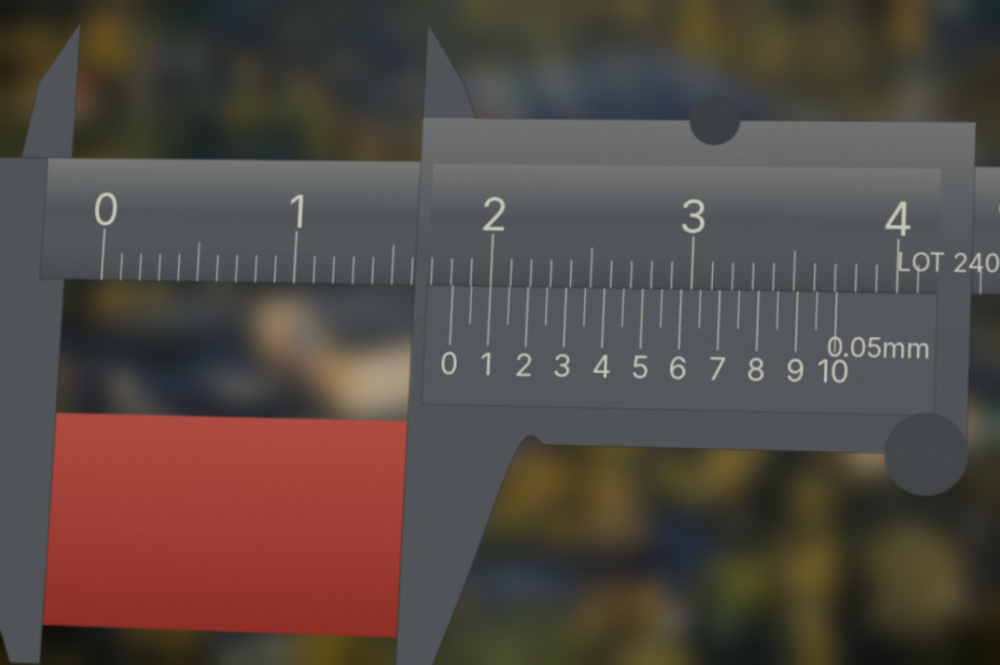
18.1 mm
